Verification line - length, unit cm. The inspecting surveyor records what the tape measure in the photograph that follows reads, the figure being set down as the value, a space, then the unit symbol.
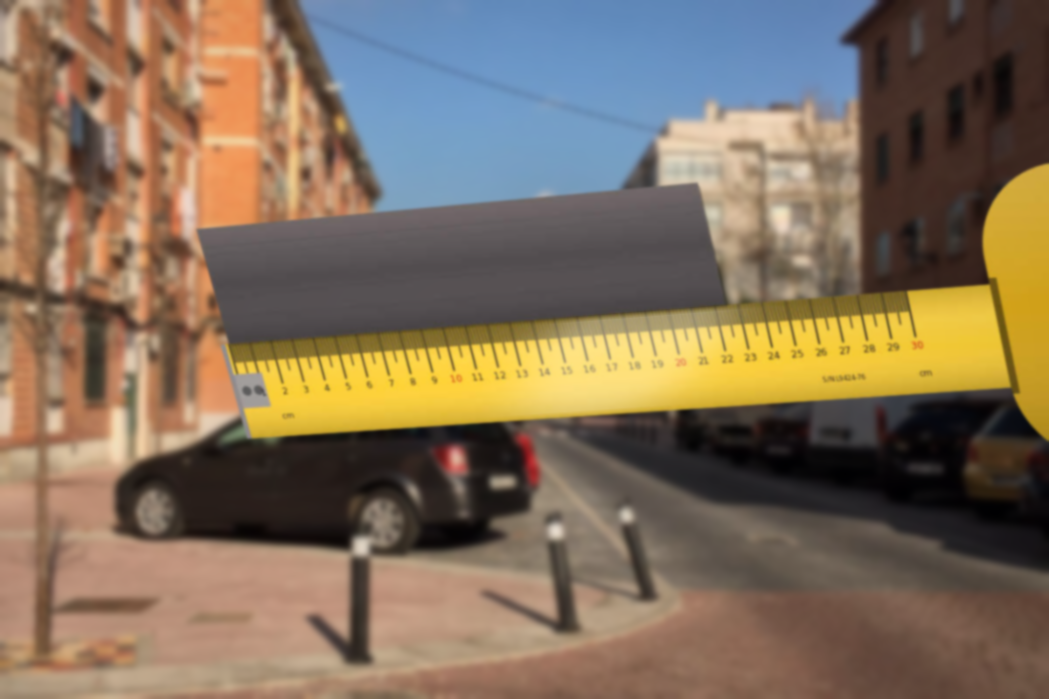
22.5 cm
